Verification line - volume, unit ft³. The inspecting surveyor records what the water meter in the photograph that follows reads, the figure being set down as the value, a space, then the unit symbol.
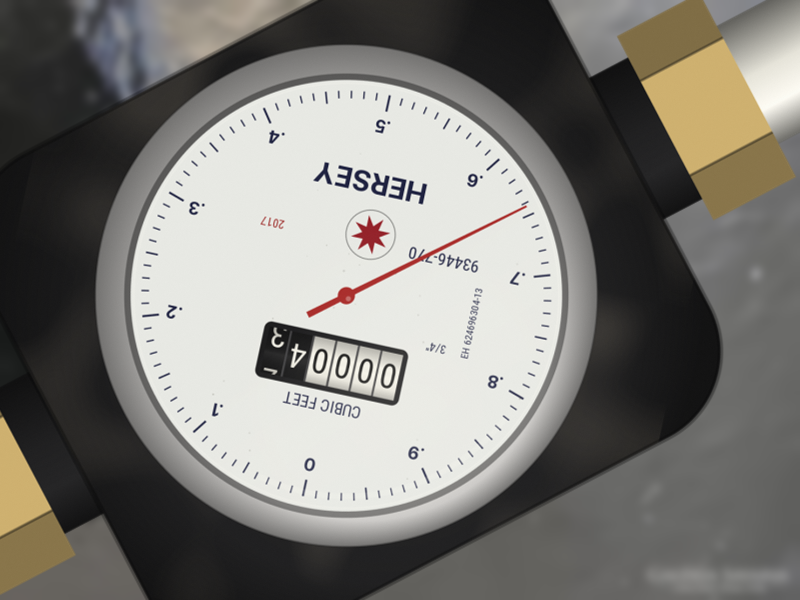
42.64 ft³
